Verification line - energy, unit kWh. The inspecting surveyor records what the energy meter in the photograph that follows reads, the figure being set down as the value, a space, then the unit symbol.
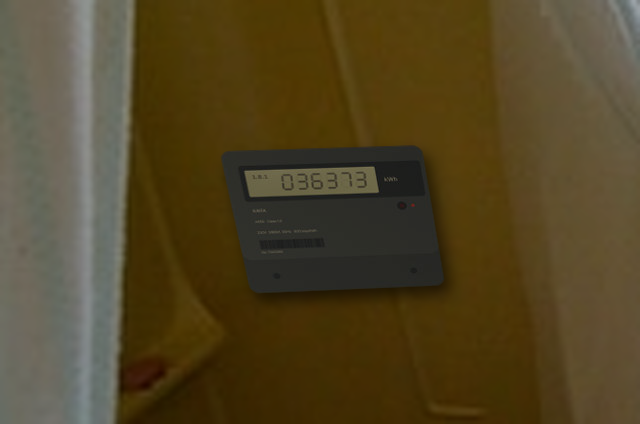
36373 kWh
